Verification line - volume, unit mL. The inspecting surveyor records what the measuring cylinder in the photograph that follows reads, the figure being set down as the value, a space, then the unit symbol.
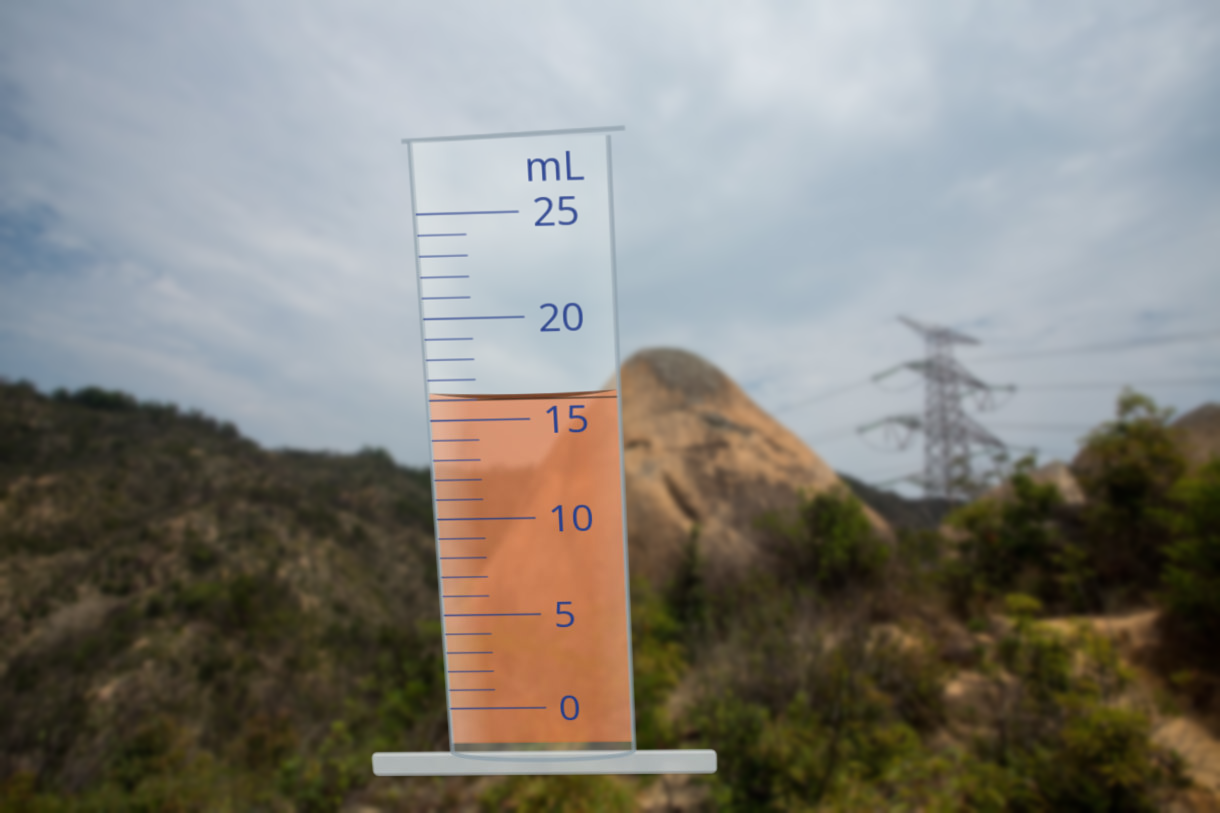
16 mL
